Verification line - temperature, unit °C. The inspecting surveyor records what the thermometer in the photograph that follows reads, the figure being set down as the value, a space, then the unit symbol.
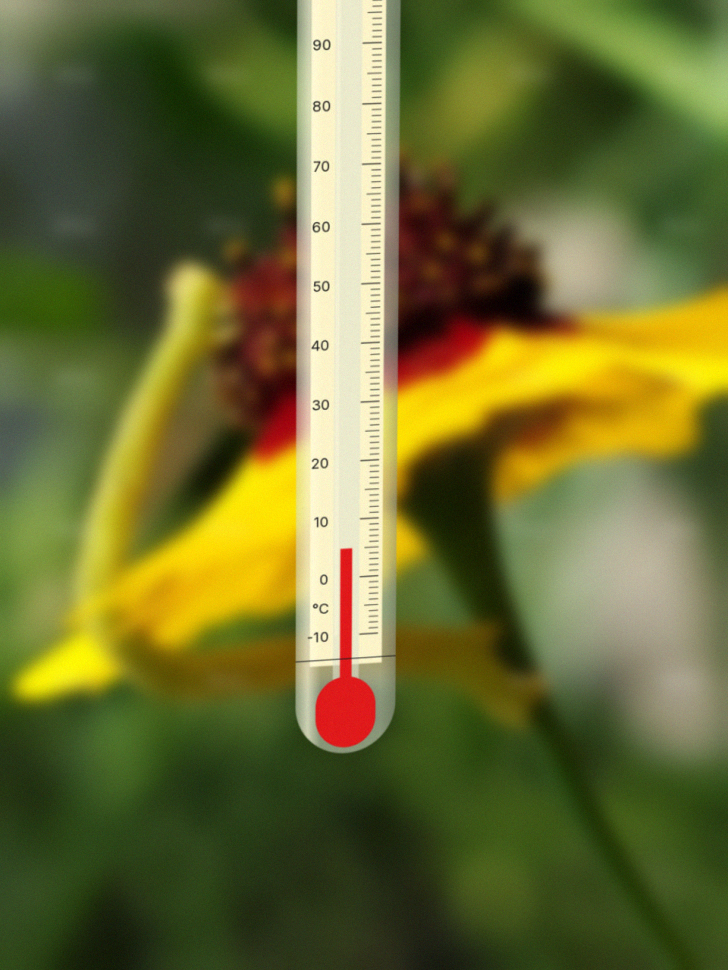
5 °C
